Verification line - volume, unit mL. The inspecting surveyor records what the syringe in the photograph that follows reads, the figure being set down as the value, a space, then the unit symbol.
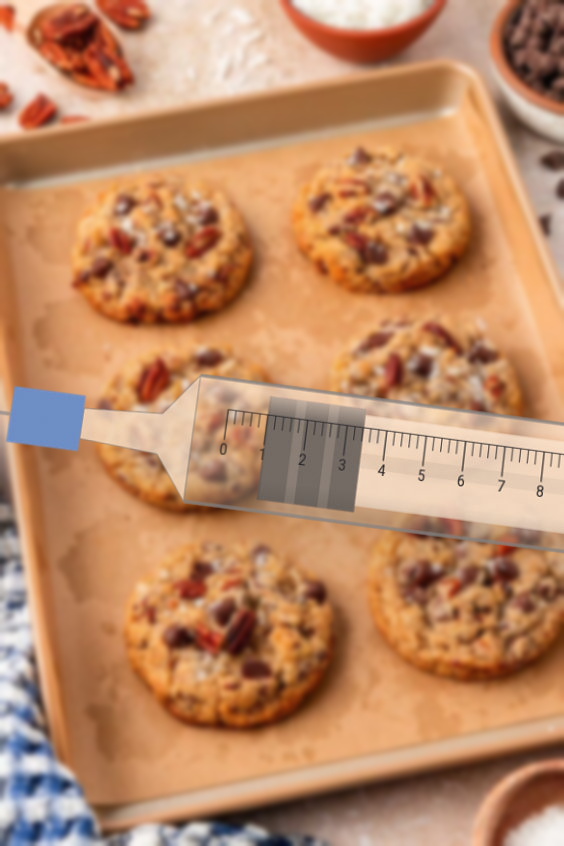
1 mL
